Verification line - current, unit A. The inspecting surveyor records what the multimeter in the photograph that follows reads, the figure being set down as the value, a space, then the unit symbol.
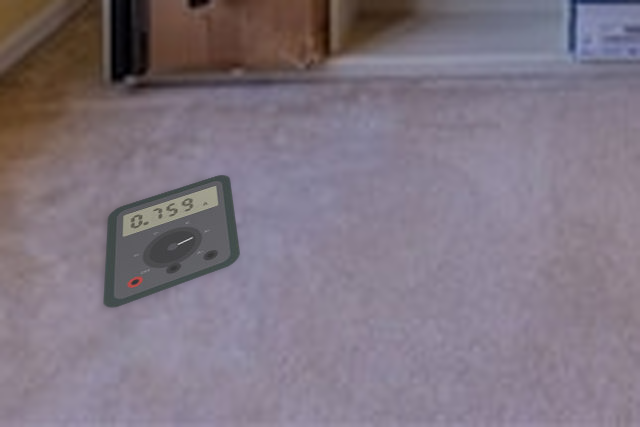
0.759 A
